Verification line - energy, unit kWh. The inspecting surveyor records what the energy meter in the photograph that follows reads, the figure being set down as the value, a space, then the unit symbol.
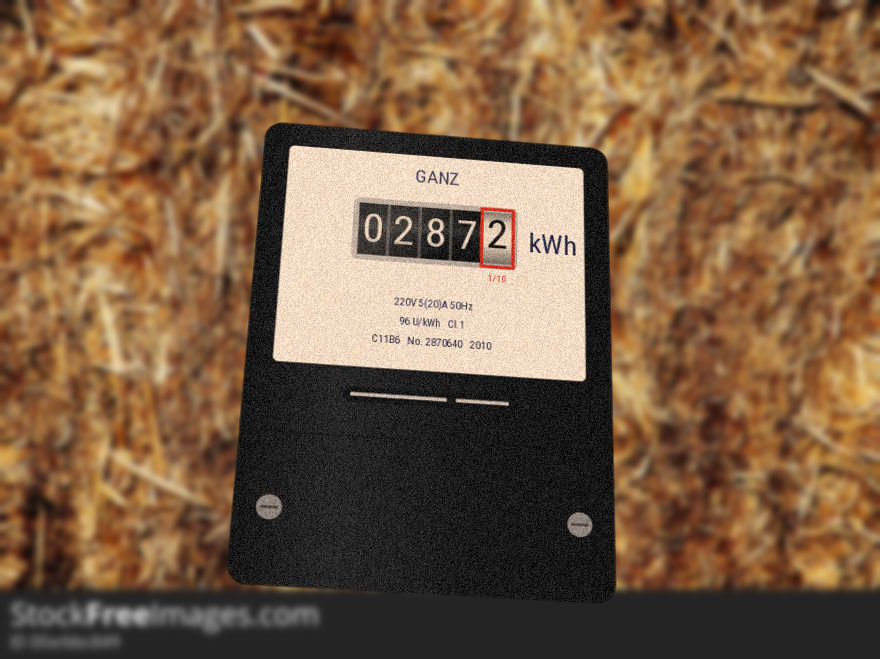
287.2 kWh
